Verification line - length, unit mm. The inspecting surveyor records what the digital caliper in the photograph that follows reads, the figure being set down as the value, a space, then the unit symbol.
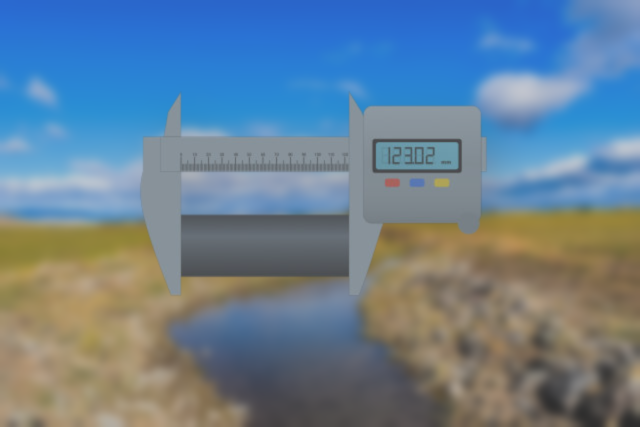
123.02 mm
